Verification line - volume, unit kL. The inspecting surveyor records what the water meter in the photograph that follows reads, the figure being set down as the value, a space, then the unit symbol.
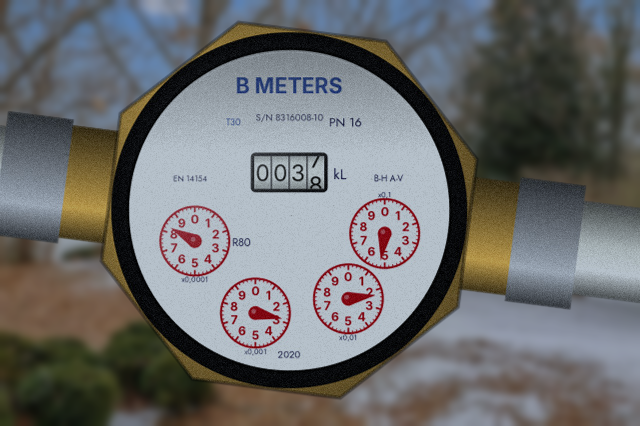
37.5228 kL
